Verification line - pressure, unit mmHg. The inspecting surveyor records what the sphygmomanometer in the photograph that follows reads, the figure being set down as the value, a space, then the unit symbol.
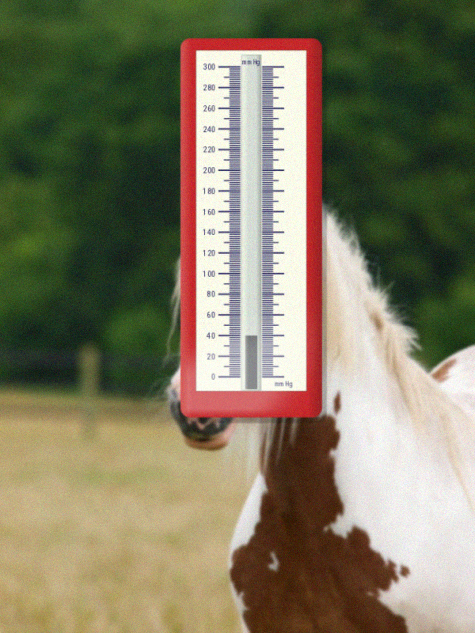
40 mmHg
